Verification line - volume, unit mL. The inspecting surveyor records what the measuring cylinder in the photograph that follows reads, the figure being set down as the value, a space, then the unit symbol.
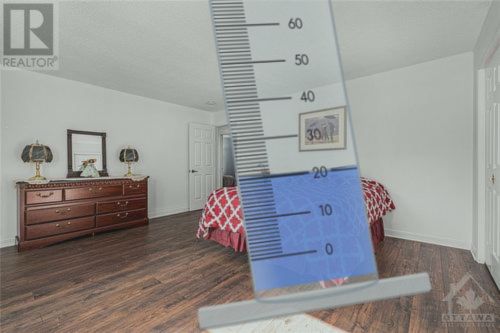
20 mL
